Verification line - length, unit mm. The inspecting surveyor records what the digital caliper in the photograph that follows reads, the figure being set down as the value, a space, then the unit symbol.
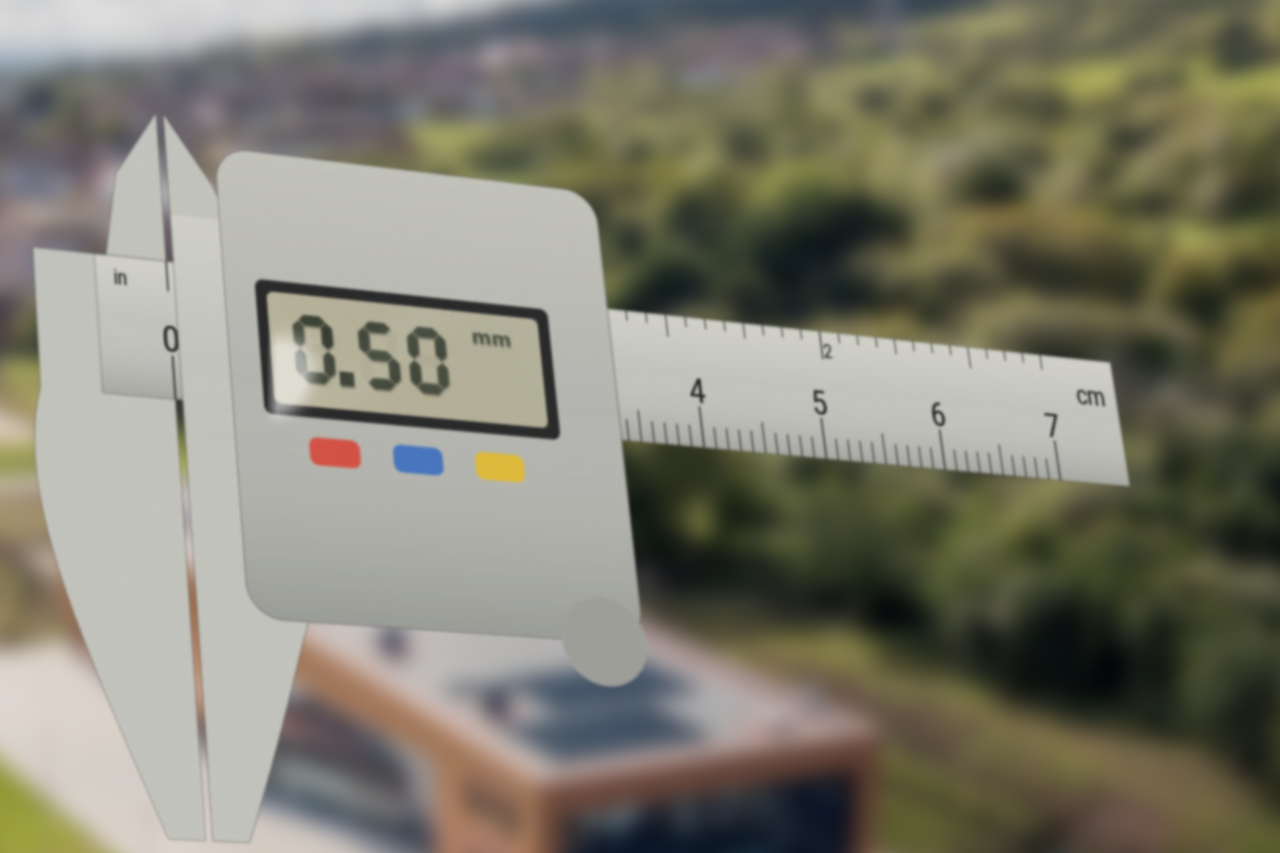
0.50 mm
